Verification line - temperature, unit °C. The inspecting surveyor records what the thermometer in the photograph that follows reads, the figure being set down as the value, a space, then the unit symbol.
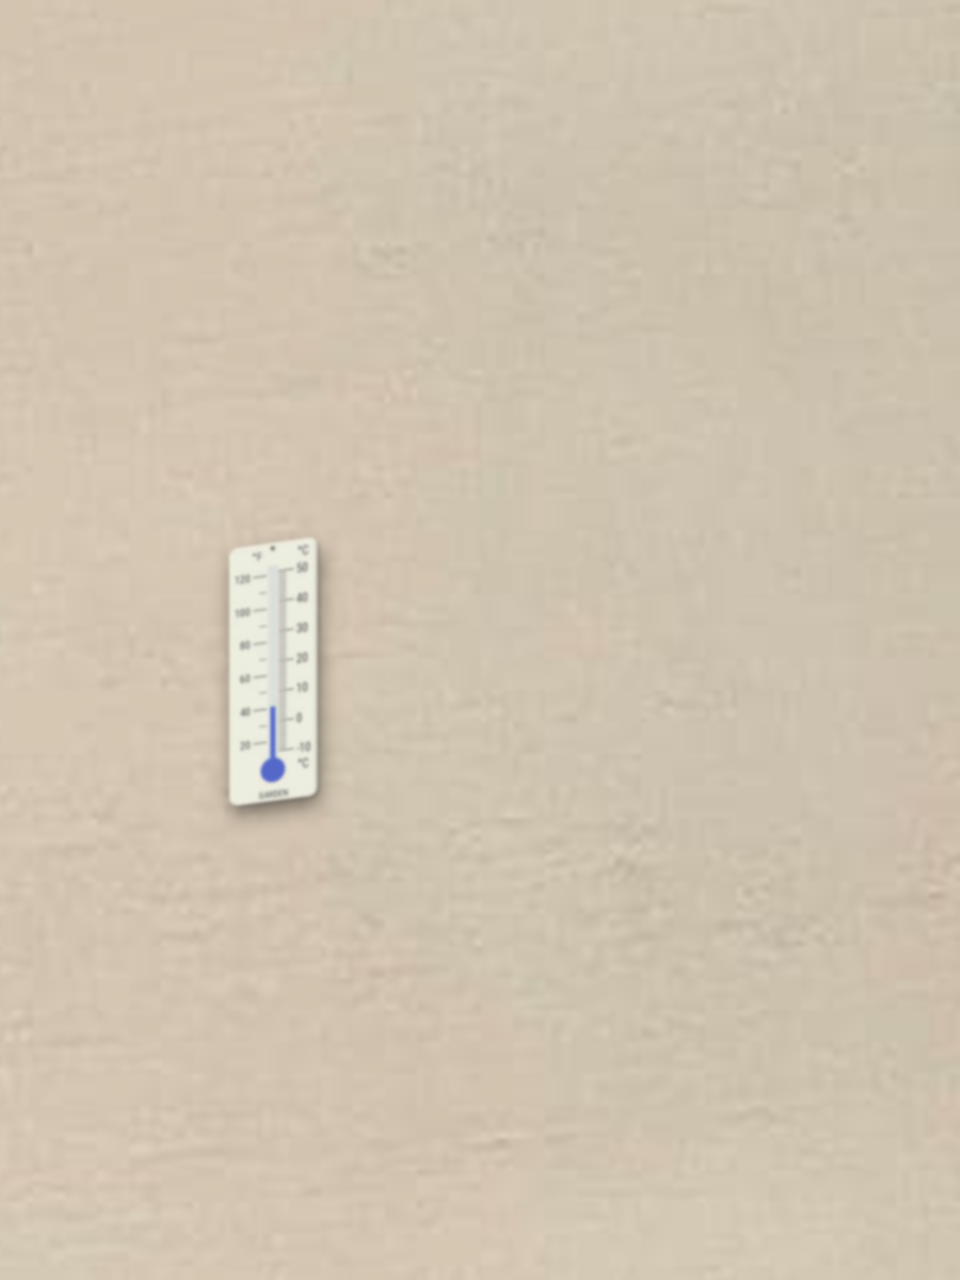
5 °C
